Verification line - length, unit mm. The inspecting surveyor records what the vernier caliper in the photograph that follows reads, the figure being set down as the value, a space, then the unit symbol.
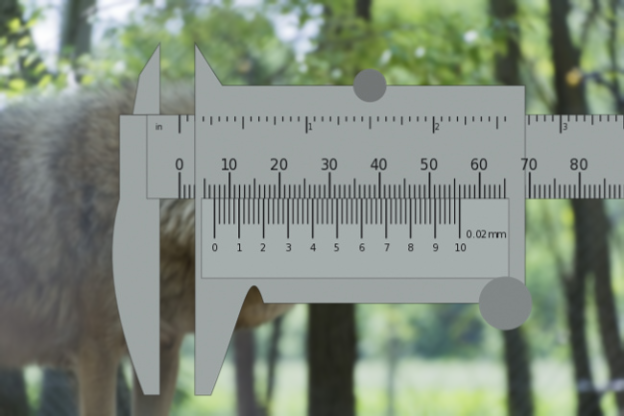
7.0 mm
